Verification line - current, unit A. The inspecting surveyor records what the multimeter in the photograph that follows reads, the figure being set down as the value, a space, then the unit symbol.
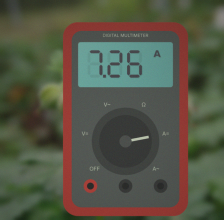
7.26 A
